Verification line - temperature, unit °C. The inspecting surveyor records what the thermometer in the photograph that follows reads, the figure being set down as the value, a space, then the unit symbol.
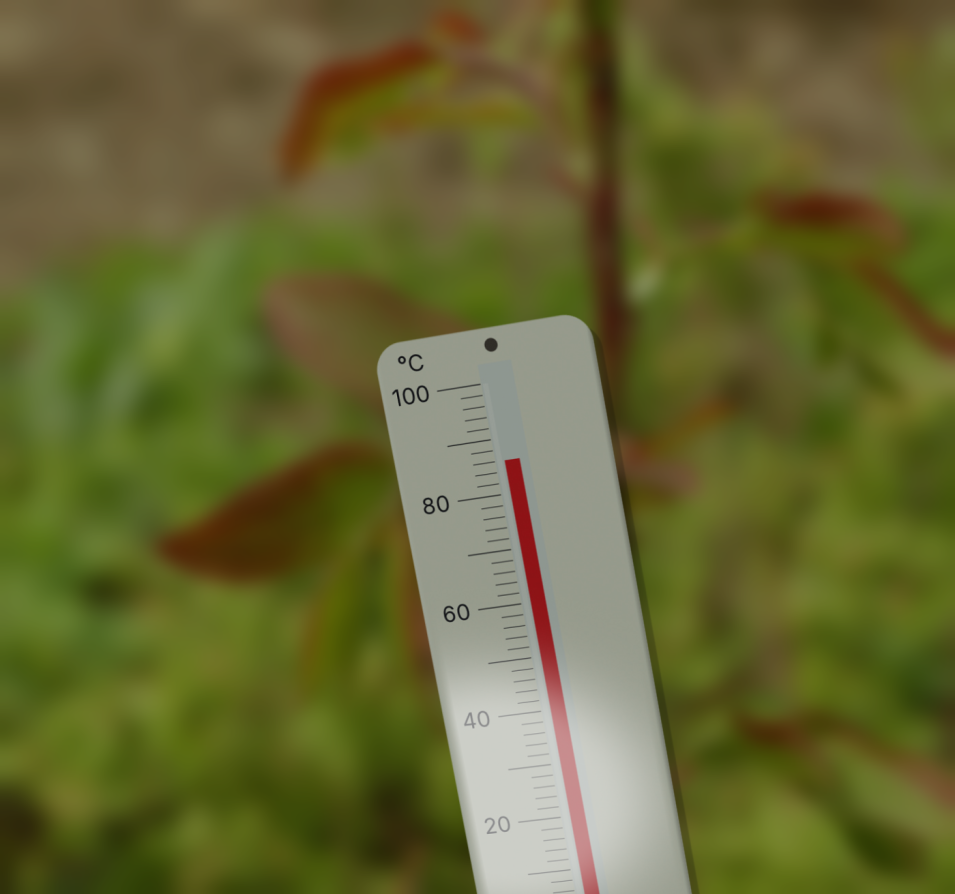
86 °C
